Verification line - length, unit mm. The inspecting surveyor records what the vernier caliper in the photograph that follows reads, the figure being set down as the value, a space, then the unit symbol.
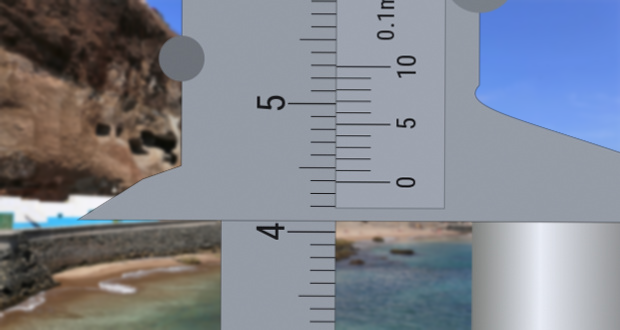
43.9 mm
